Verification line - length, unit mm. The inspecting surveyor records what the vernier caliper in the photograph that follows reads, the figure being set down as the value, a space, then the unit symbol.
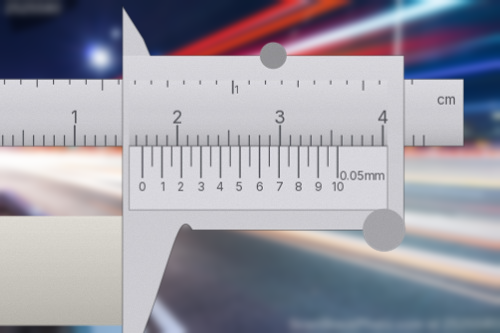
16.6 mm
